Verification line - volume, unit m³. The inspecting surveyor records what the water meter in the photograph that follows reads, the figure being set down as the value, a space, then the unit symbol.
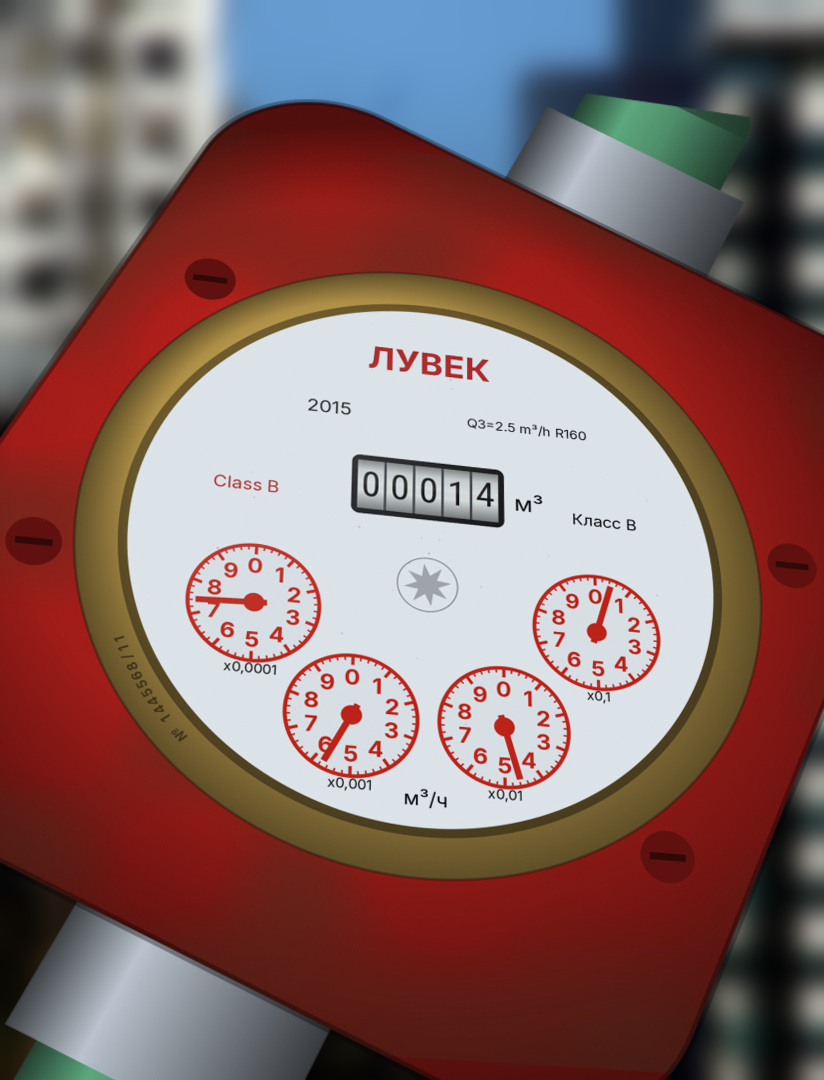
14.0457 m³
